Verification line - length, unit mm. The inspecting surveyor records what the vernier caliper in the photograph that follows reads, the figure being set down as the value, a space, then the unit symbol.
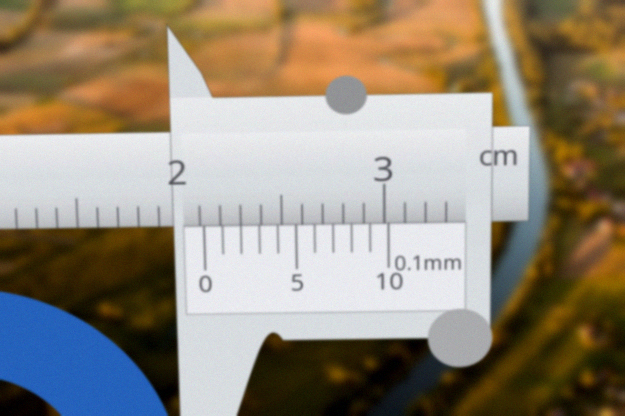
21.2 mm
